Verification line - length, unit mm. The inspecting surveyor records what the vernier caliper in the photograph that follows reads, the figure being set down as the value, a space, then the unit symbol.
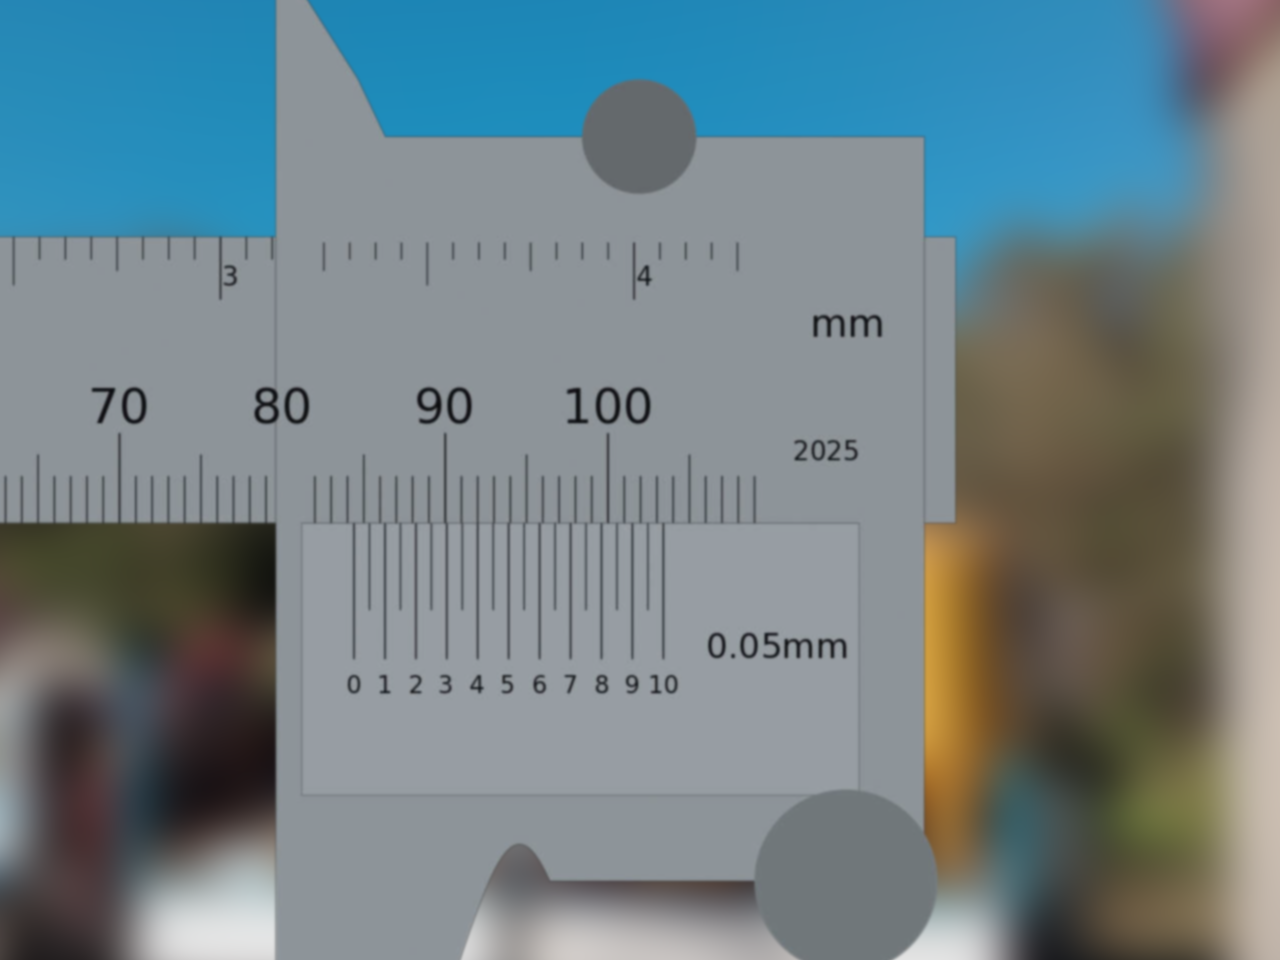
84.4 mm
